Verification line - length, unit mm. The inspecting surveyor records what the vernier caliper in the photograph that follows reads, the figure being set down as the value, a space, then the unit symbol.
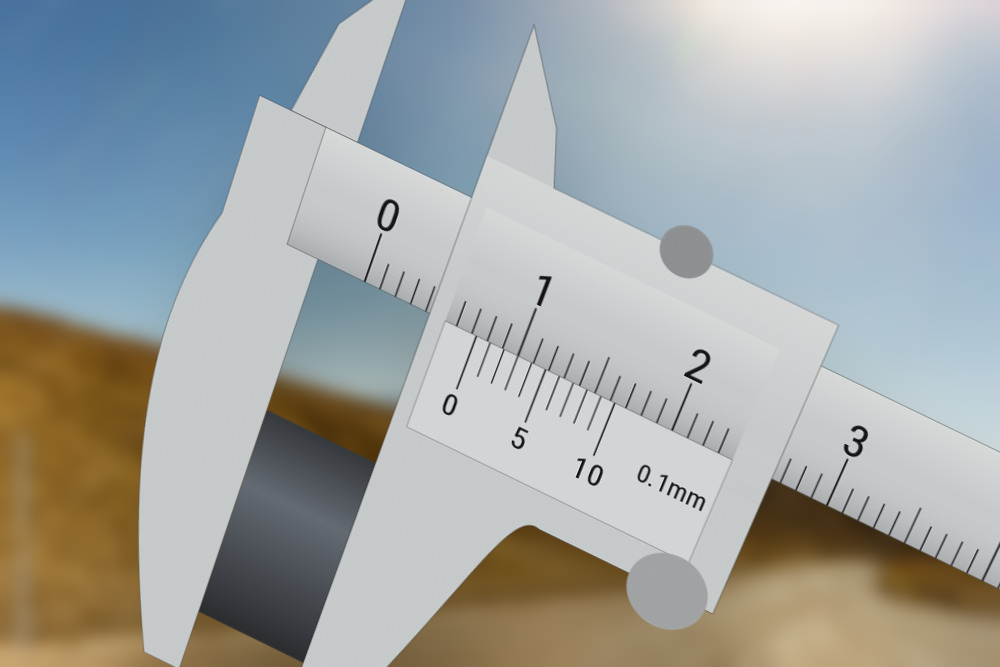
7.3 mm
